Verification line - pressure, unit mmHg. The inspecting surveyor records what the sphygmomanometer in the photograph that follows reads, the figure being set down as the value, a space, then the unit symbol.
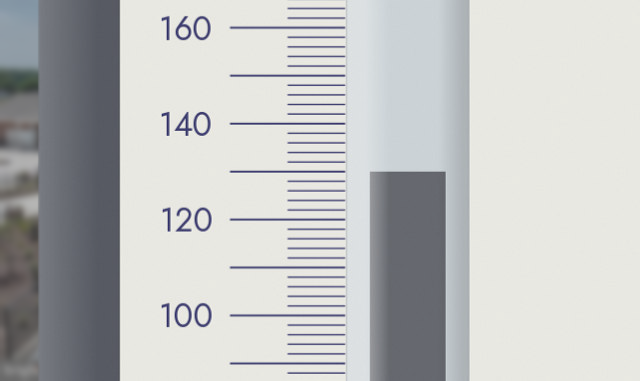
130 mmHg
